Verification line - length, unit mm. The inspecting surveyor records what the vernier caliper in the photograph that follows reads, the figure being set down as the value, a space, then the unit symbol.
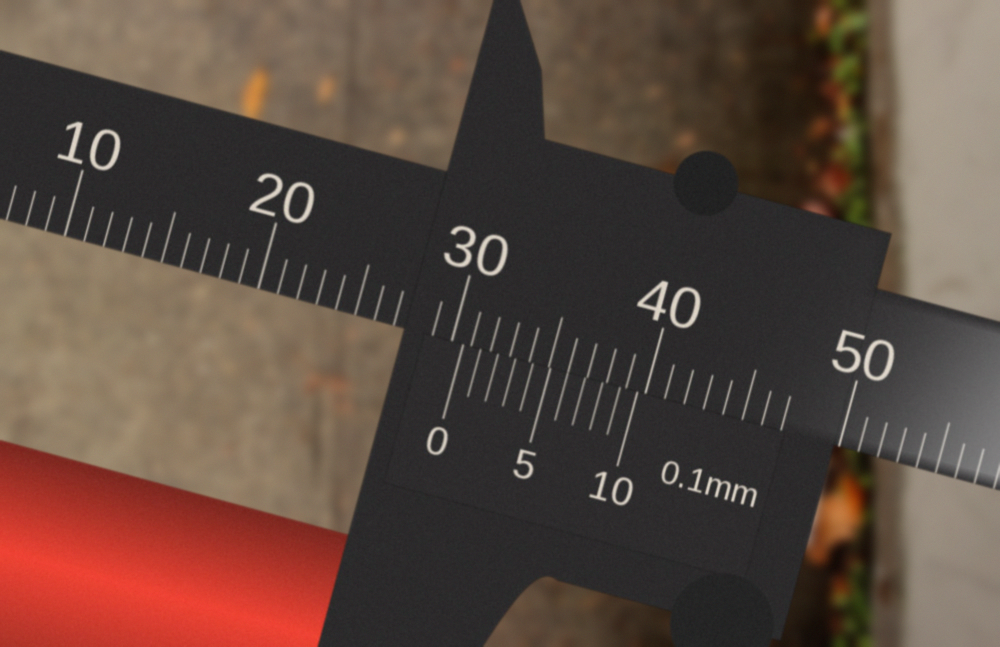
30.6 mm
